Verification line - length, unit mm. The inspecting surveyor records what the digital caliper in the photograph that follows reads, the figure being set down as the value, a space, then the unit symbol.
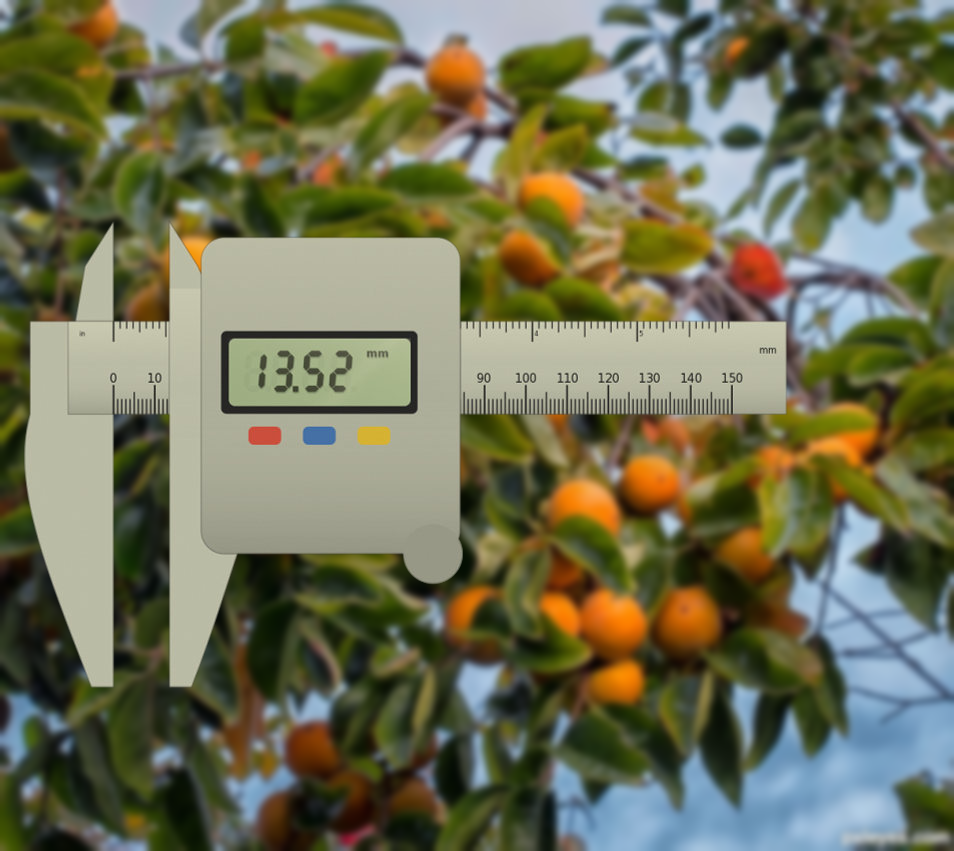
13.52 mm
